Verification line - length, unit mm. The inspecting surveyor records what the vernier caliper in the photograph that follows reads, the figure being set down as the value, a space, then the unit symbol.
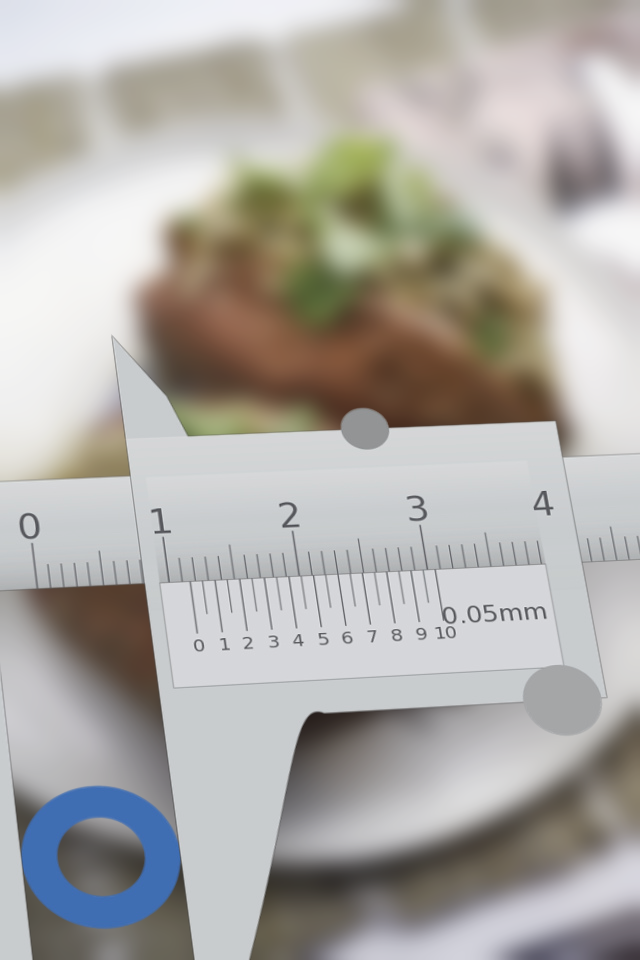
11.6 mm
